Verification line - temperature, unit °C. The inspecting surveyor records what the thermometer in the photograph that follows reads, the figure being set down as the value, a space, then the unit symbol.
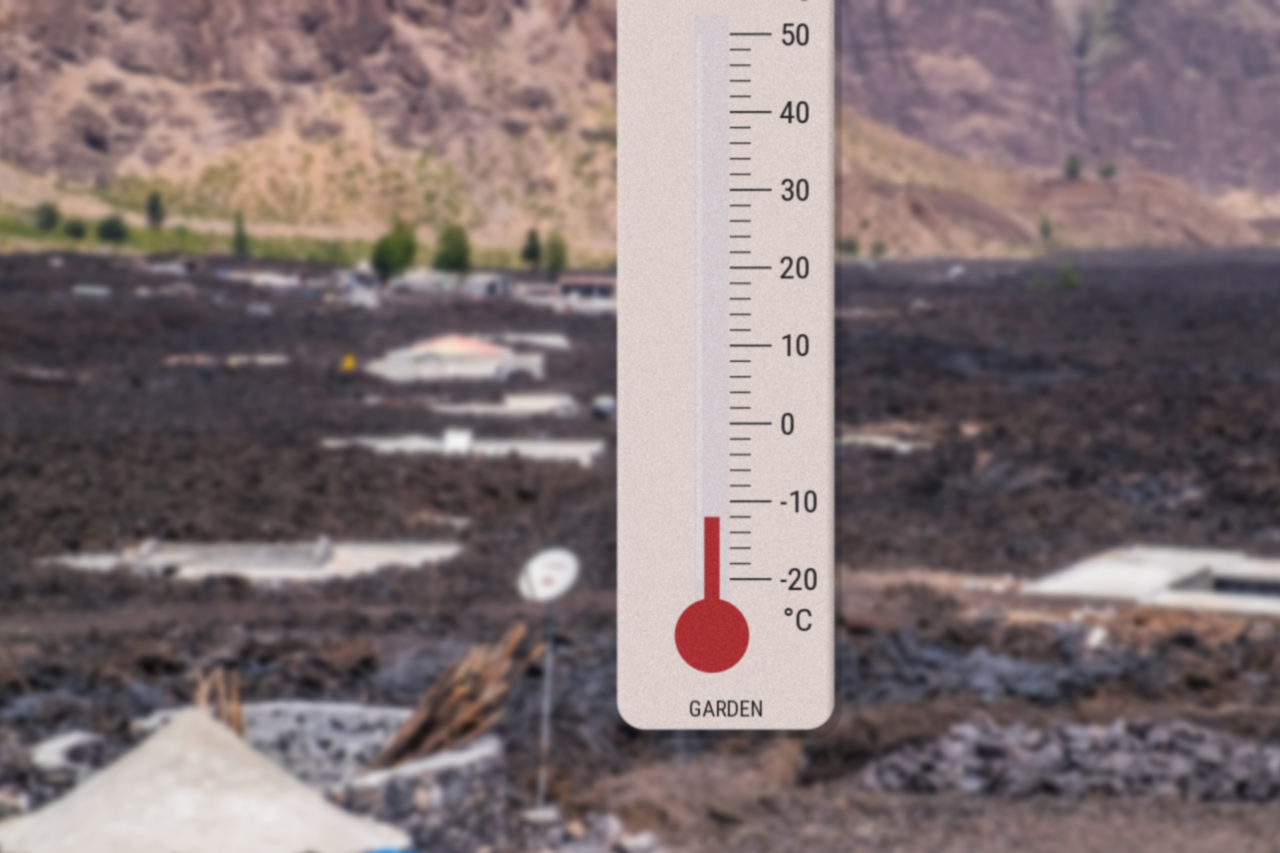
-12 °C
